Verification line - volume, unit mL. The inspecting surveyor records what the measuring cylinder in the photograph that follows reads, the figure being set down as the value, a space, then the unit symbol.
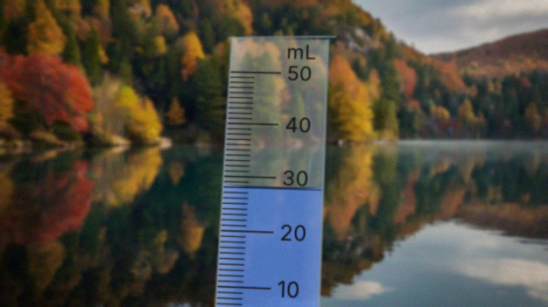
28 mL
